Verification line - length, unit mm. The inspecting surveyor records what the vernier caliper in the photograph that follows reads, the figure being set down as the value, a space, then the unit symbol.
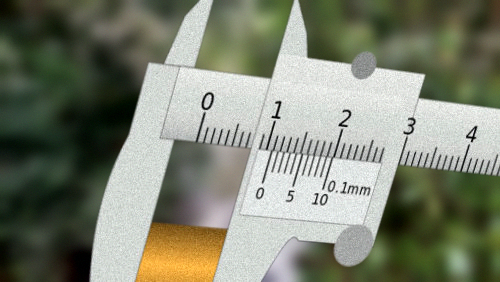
10.8 mm
